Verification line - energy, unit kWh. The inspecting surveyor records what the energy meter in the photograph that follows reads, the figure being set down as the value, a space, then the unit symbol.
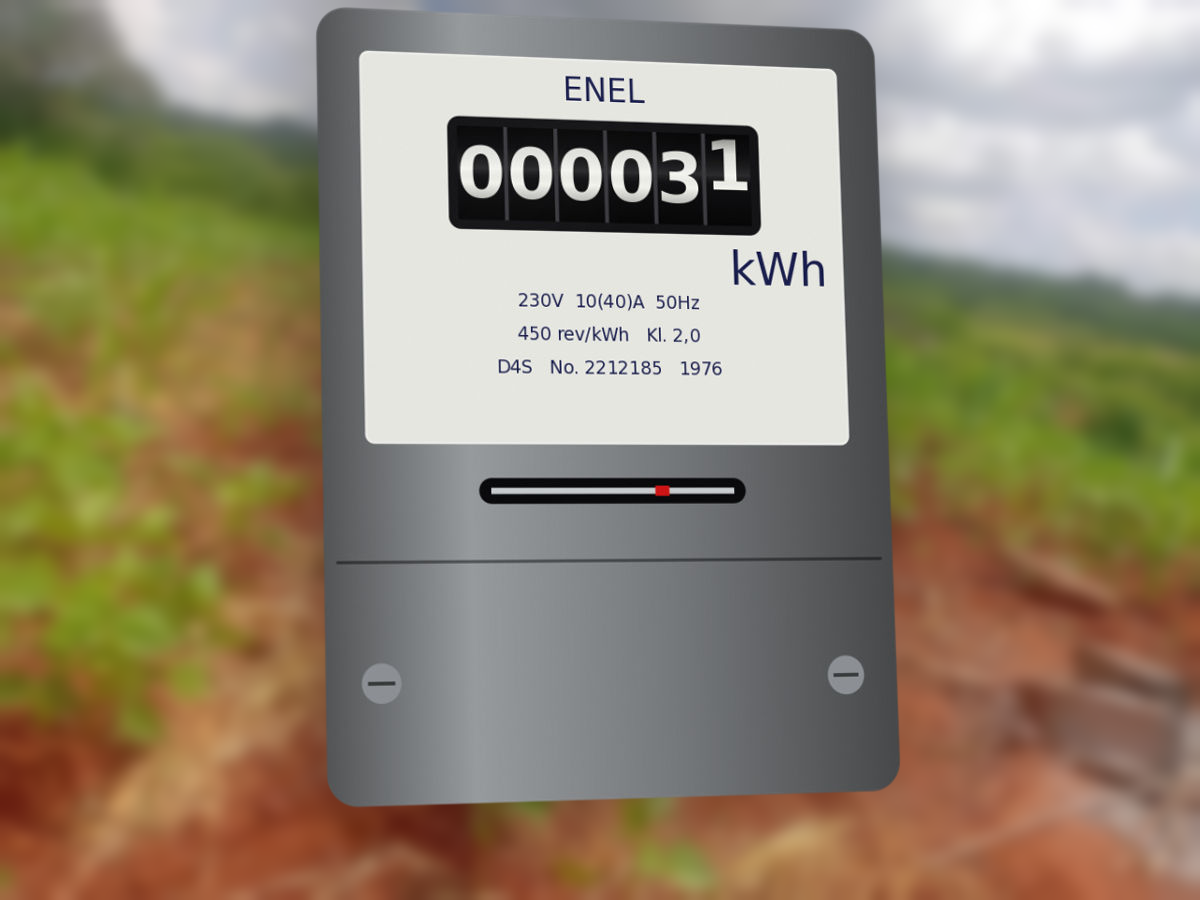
31 kWh
